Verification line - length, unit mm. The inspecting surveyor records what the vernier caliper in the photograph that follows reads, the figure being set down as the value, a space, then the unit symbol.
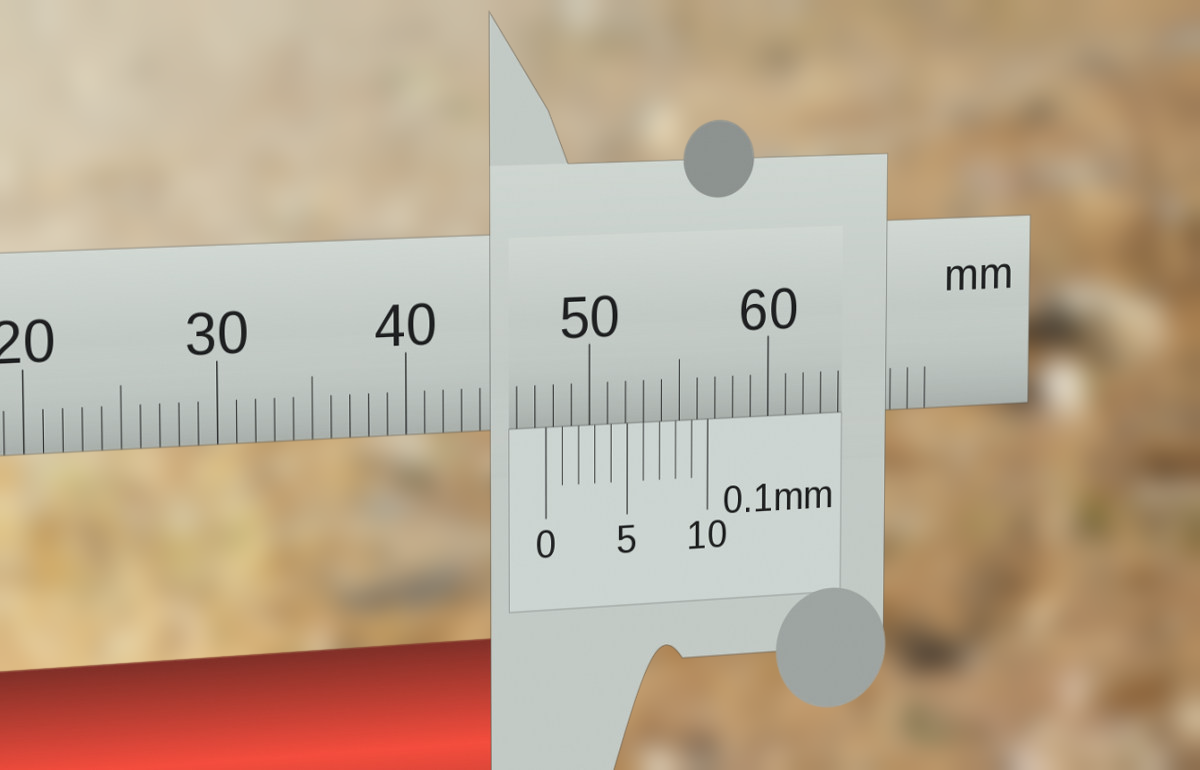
47.6 mm
